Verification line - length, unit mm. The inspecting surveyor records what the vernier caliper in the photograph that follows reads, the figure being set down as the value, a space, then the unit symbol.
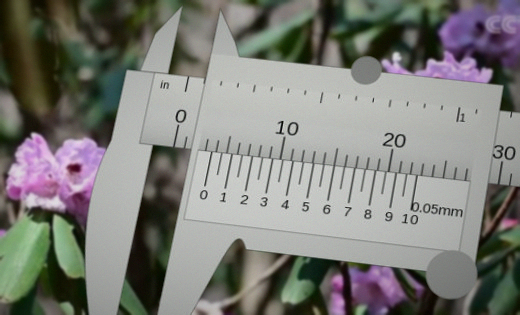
3.6 mm
